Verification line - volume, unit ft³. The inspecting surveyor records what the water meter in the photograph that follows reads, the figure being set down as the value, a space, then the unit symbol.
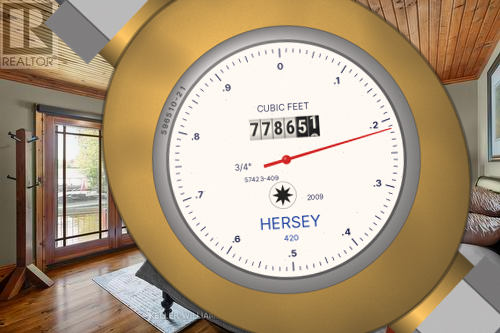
778651.21 ft³
